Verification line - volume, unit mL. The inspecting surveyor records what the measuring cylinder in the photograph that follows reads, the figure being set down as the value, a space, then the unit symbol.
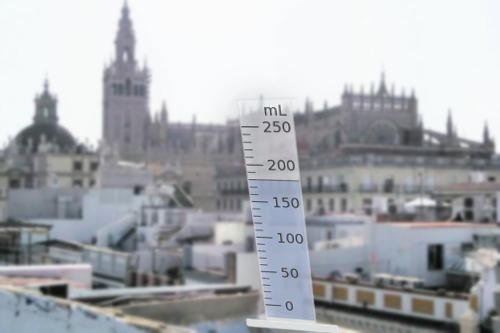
180 mL
